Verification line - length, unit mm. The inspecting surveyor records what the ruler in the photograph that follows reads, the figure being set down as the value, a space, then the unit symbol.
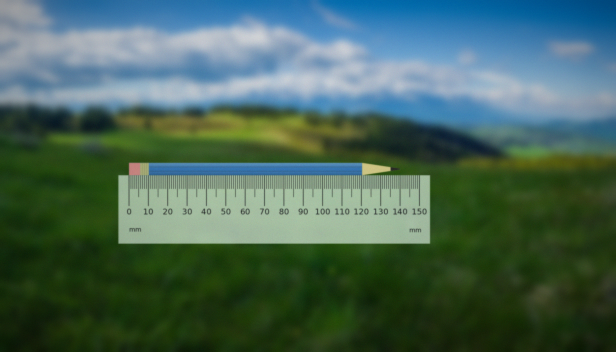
140 mm
